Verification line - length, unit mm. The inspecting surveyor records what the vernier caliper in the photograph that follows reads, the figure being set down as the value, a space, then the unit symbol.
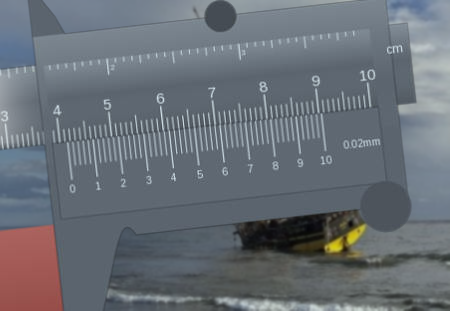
41.5 mm
